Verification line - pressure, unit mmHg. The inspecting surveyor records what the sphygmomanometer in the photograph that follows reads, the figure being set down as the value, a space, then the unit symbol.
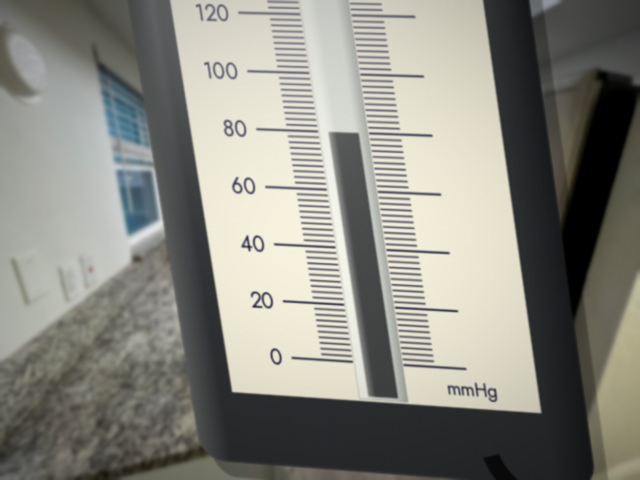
80 mmHg
